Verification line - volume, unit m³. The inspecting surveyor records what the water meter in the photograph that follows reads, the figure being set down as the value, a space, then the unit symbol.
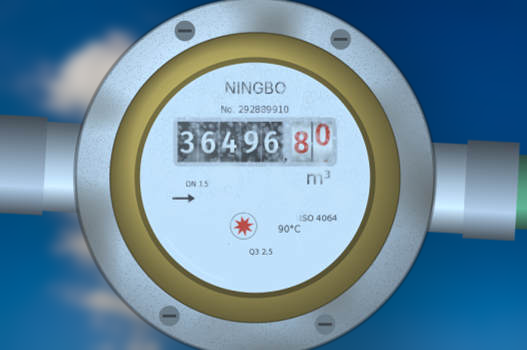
36496.80 m³
